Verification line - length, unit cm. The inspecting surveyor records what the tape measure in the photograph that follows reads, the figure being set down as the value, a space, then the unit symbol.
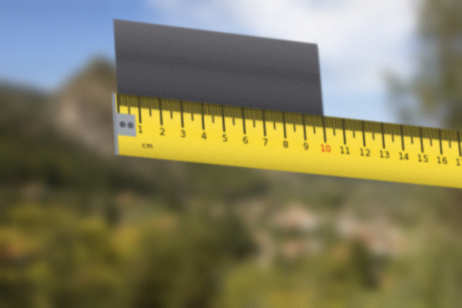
10 cm
